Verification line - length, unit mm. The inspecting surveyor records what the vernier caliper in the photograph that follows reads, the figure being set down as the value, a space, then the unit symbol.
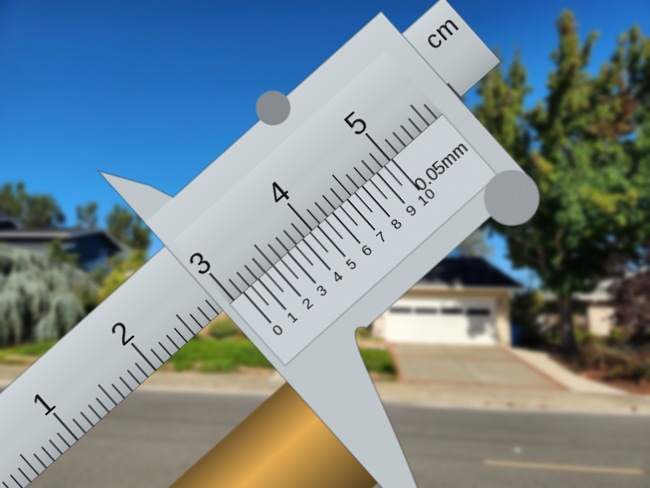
31.2 mm
